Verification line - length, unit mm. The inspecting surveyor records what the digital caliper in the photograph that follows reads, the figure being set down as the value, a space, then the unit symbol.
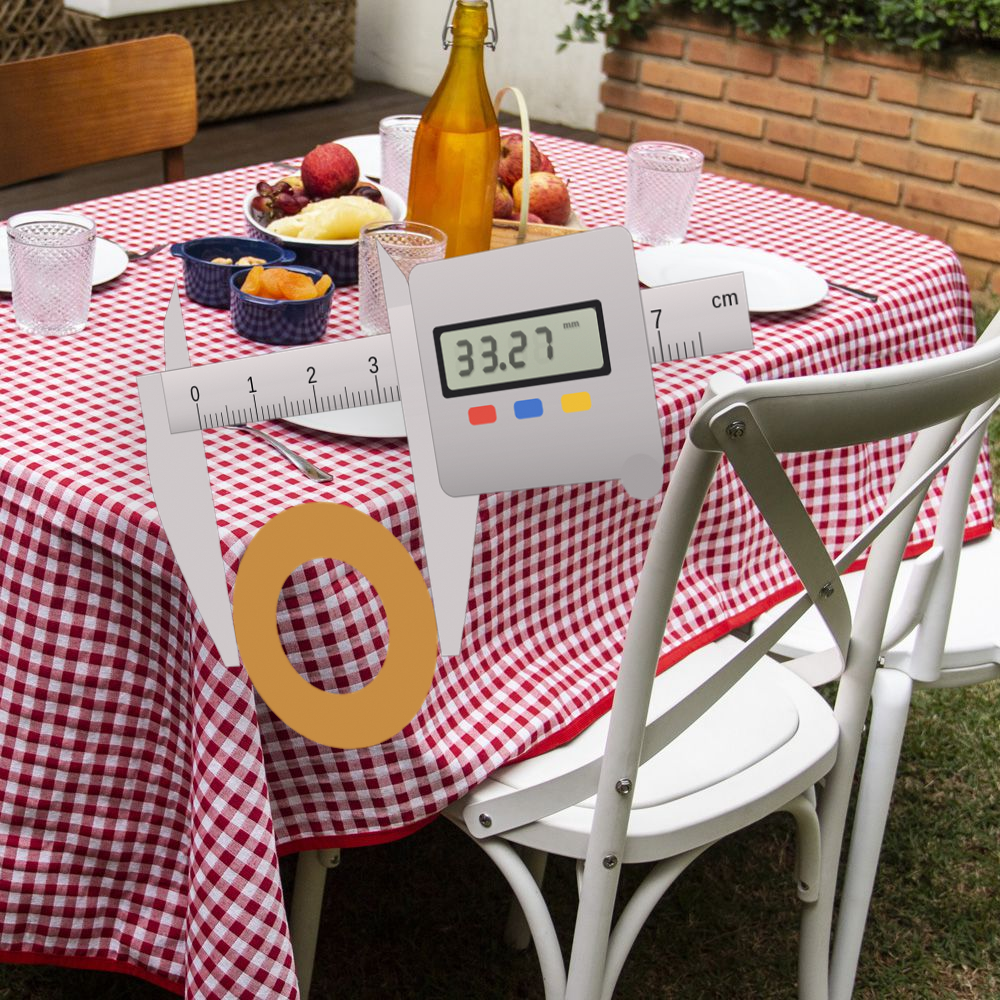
33.27 mm
